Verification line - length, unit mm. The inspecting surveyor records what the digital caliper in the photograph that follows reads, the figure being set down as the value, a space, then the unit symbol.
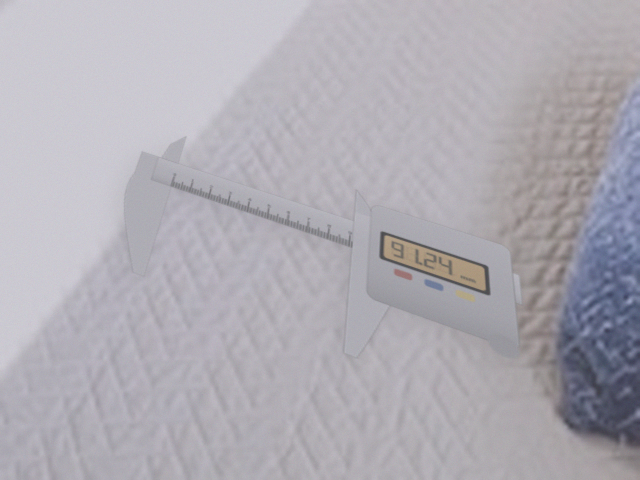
91.24 mm
